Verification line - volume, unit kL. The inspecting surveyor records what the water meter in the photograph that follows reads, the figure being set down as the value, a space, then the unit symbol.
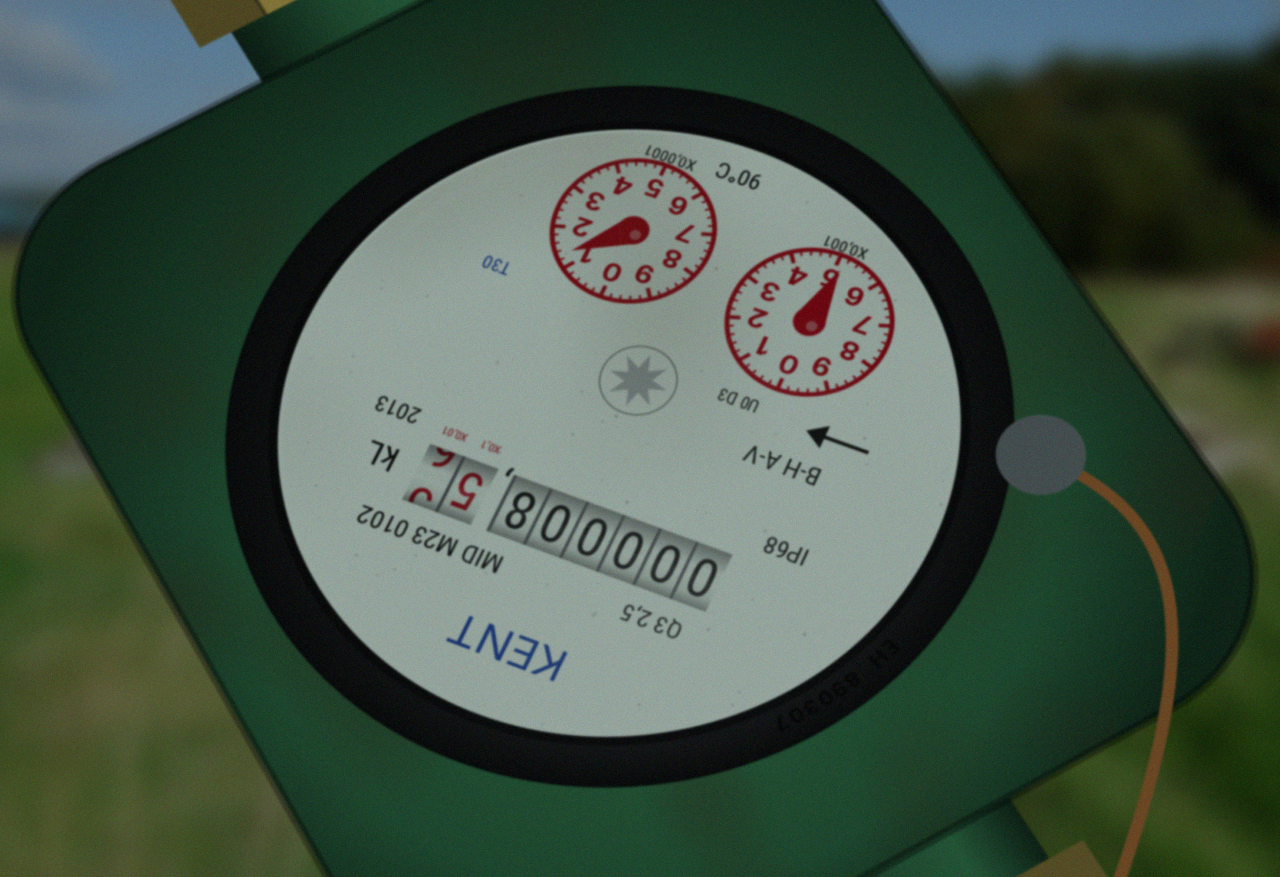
8.5551 kL
